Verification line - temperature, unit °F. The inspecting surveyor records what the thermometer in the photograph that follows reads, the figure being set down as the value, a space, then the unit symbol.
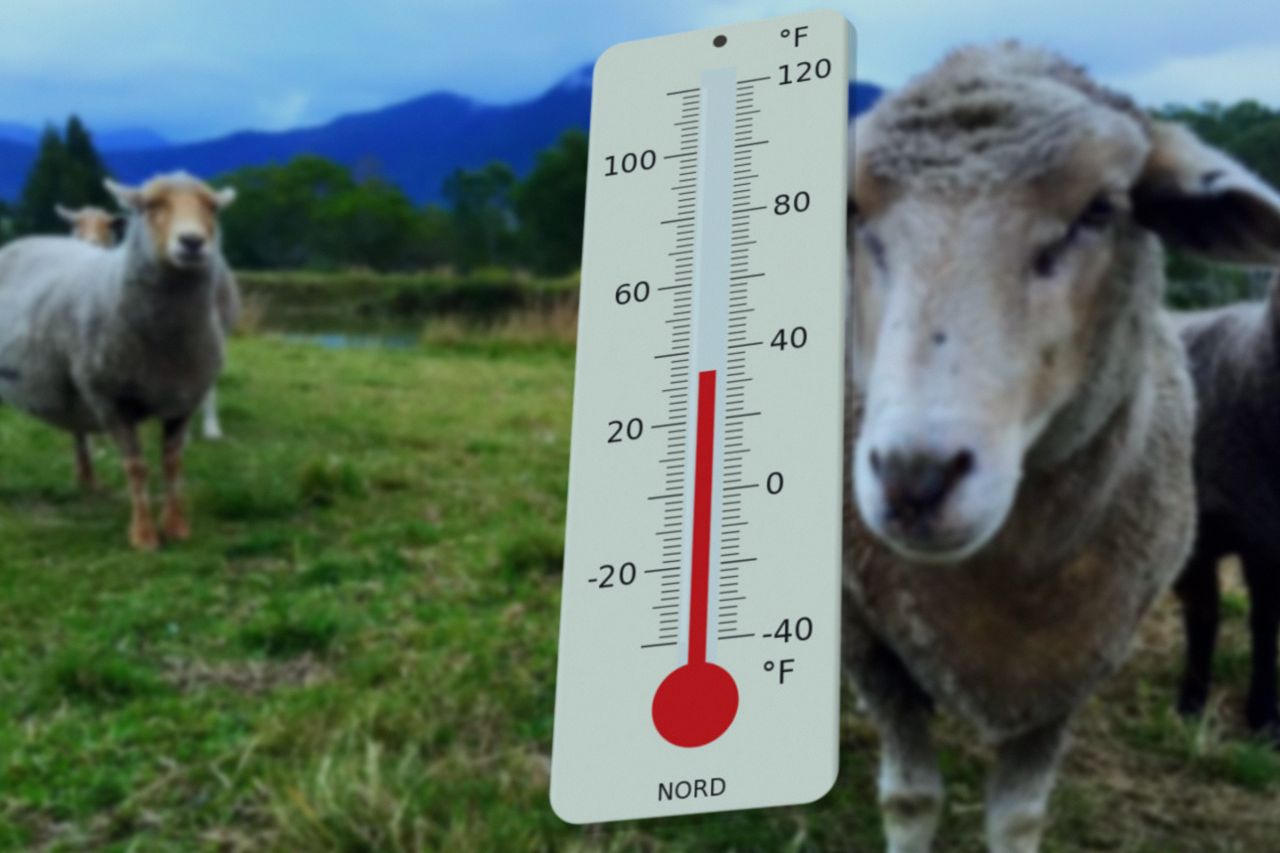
34 °F
